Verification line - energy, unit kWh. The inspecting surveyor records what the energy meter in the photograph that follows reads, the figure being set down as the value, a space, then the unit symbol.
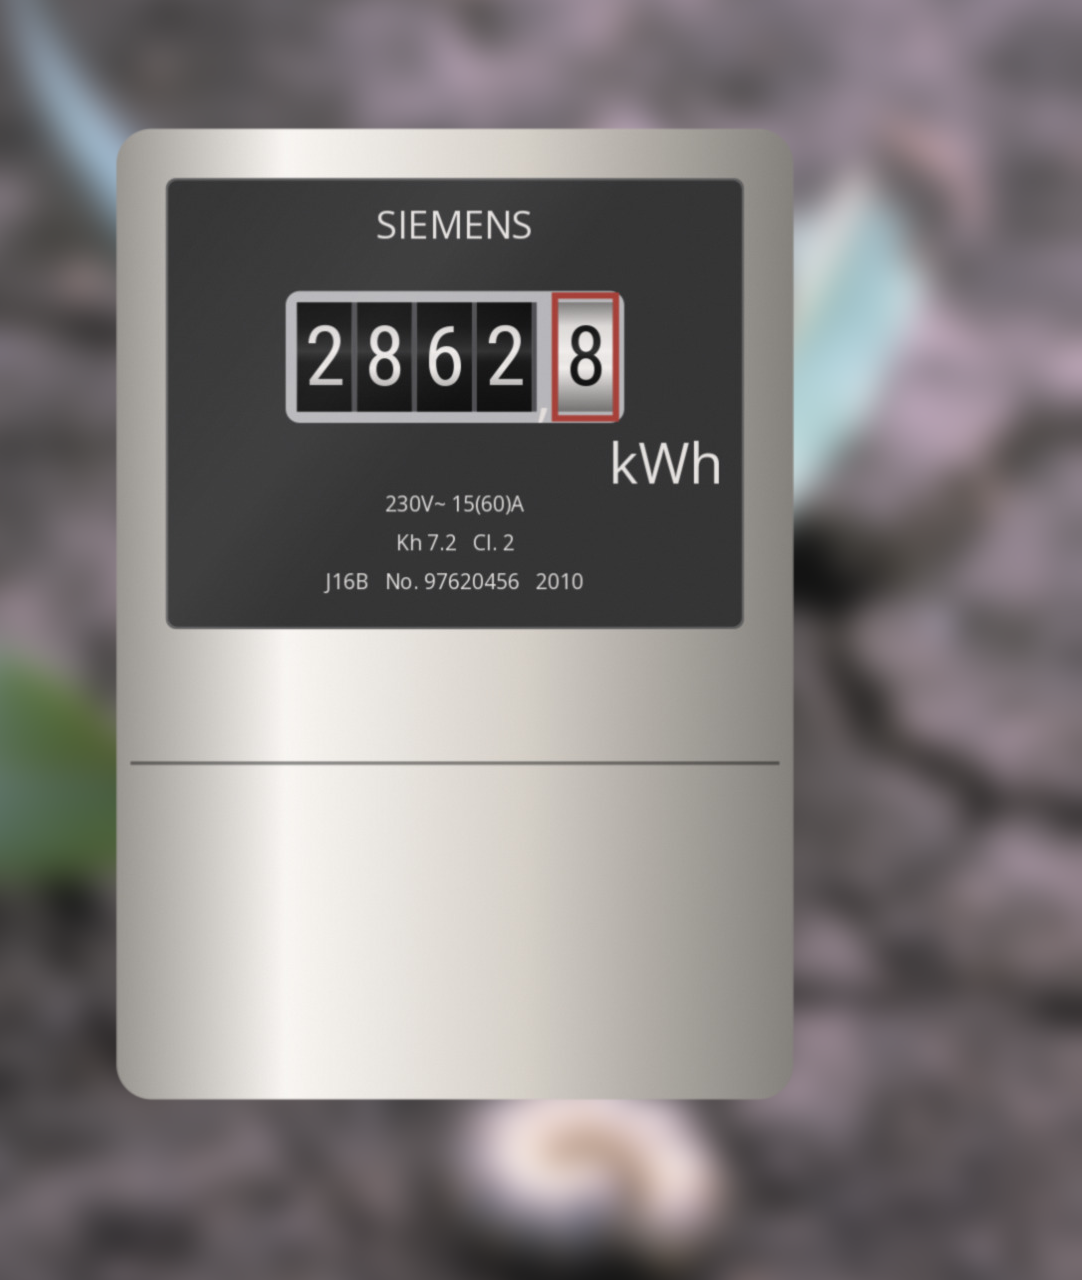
2862.8 kWh
